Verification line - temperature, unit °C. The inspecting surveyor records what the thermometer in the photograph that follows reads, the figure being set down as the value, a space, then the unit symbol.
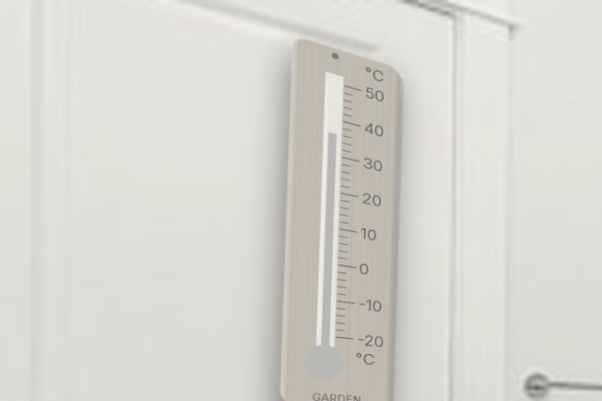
36 °C
